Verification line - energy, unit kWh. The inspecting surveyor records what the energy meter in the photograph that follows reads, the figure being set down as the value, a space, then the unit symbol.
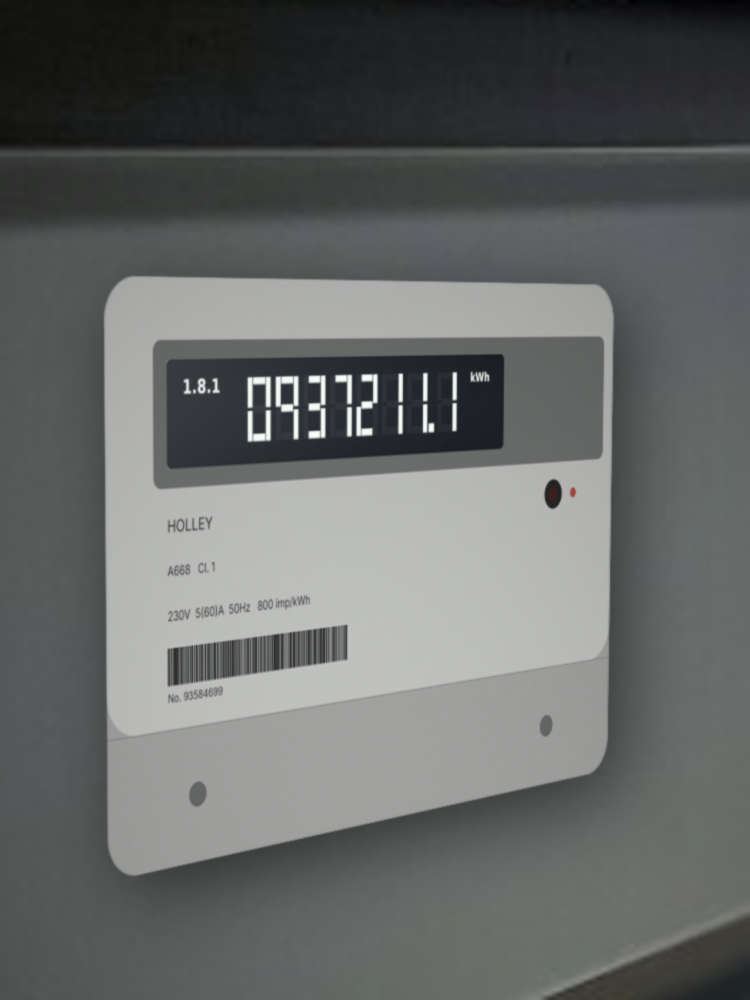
937211.1 kWh
